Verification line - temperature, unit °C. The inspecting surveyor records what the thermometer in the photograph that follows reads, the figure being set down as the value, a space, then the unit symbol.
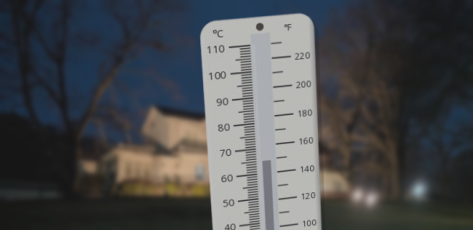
65 °C
